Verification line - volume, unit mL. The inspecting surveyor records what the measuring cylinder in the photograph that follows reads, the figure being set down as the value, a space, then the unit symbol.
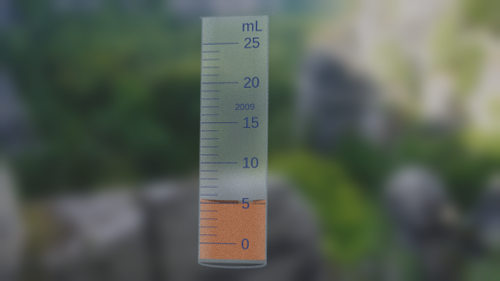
5 mL
